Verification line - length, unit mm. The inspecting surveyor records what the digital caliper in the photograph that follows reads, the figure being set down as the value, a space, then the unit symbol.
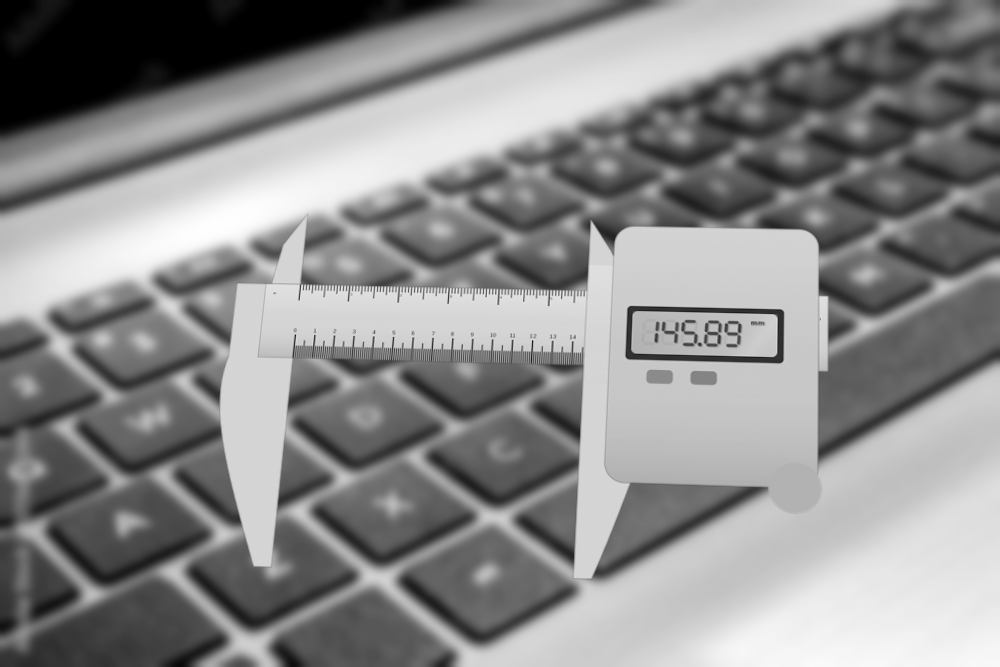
145.89 mm
